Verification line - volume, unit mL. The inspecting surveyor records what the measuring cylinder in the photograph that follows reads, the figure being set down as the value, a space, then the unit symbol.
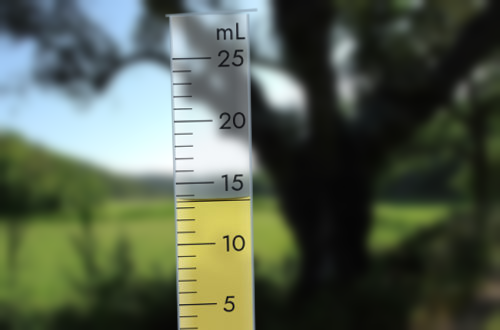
13.5 mL
